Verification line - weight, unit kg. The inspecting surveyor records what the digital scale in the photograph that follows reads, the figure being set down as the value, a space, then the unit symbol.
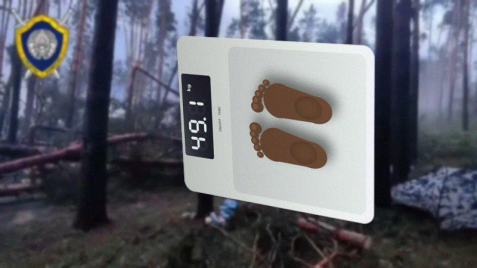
49.1 kg
